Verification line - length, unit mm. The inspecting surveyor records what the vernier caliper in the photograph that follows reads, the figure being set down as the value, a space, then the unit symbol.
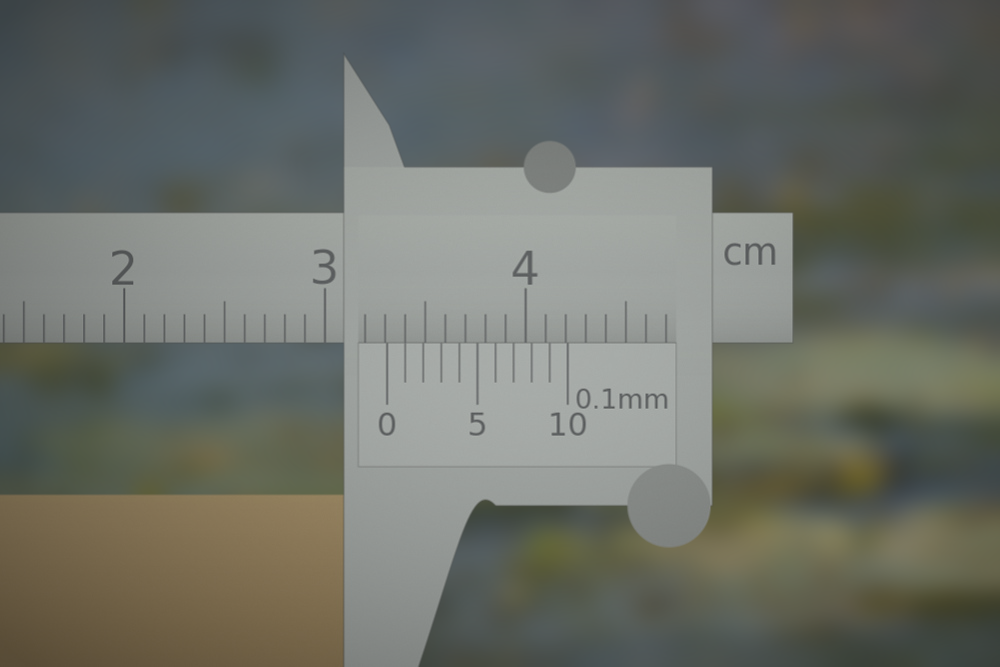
33.1 mm
